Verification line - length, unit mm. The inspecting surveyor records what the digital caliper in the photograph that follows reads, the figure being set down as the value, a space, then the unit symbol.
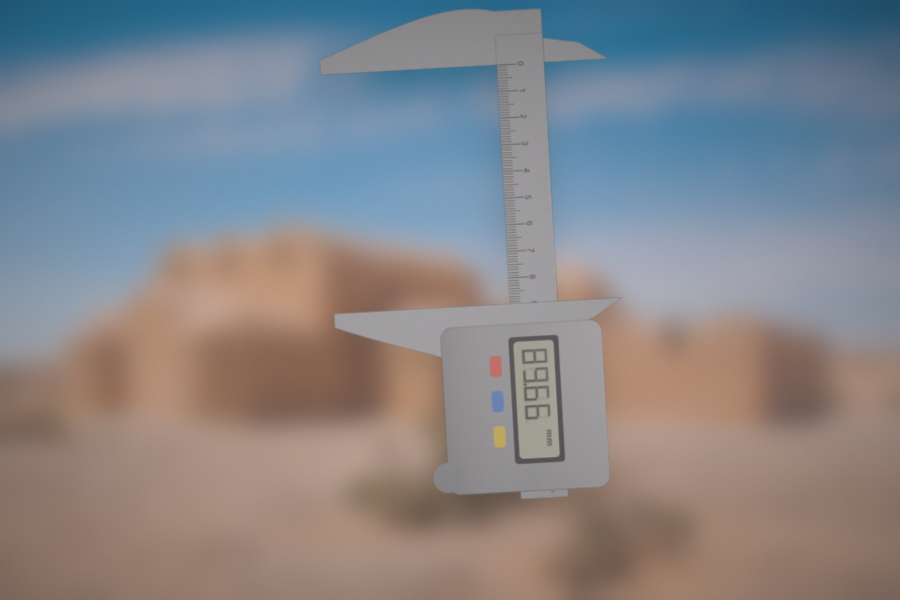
89.66 mm
